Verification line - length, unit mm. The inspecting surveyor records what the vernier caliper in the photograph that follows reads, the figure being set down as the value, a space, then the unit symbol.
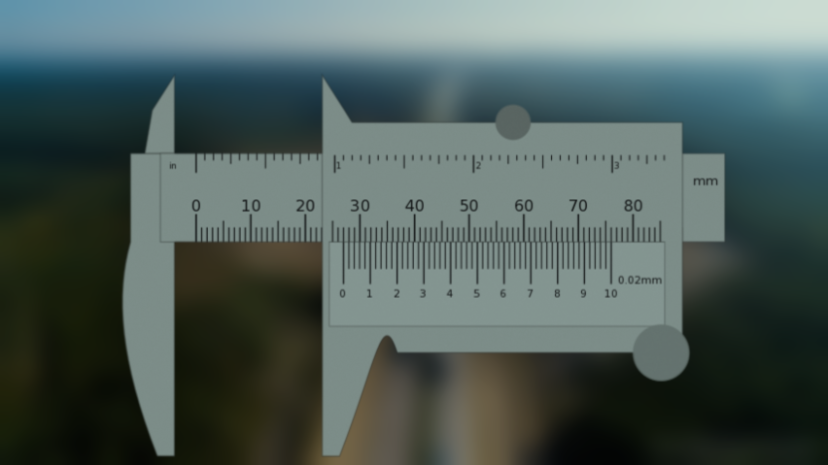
27.0 mm
